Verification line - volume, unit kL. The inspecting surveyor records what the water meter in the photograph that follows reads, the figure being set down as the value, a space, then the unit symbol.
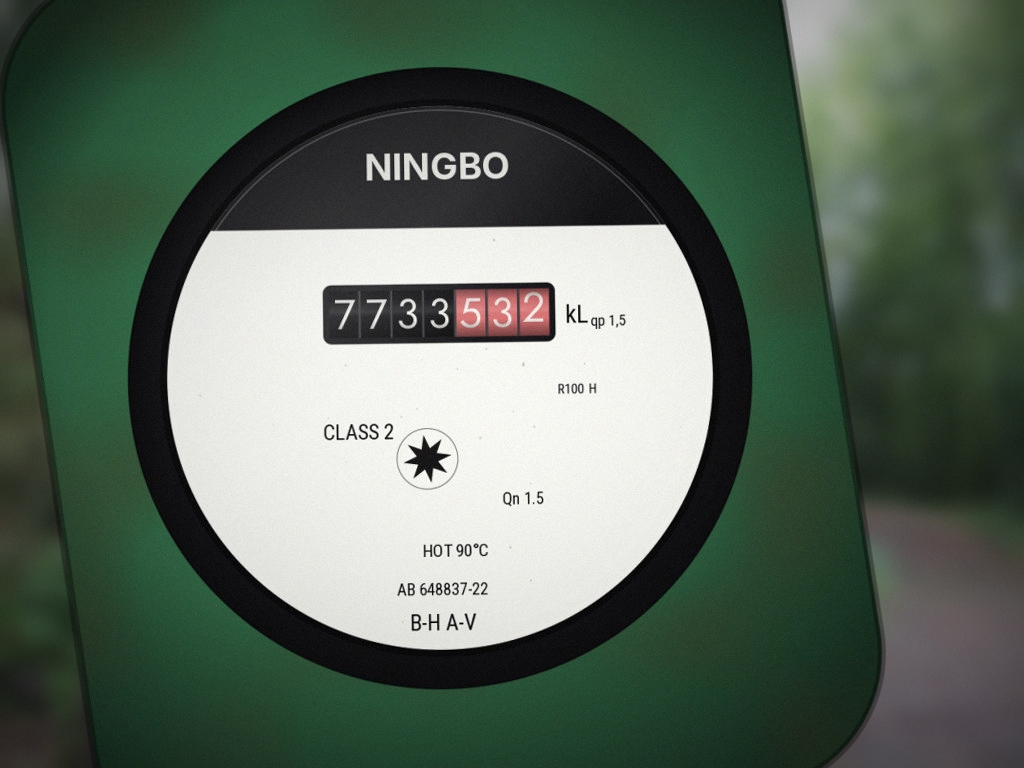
7733.532 kL
